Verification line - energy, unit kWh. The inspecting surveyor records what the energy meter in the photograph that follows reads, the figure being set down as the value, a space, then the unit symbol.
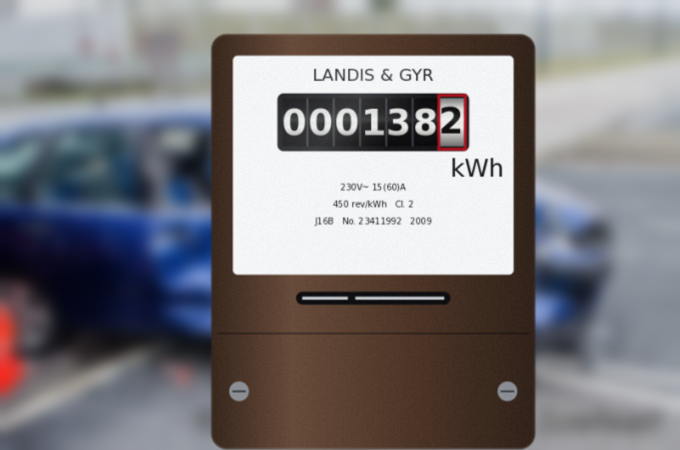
138.2 kWh
